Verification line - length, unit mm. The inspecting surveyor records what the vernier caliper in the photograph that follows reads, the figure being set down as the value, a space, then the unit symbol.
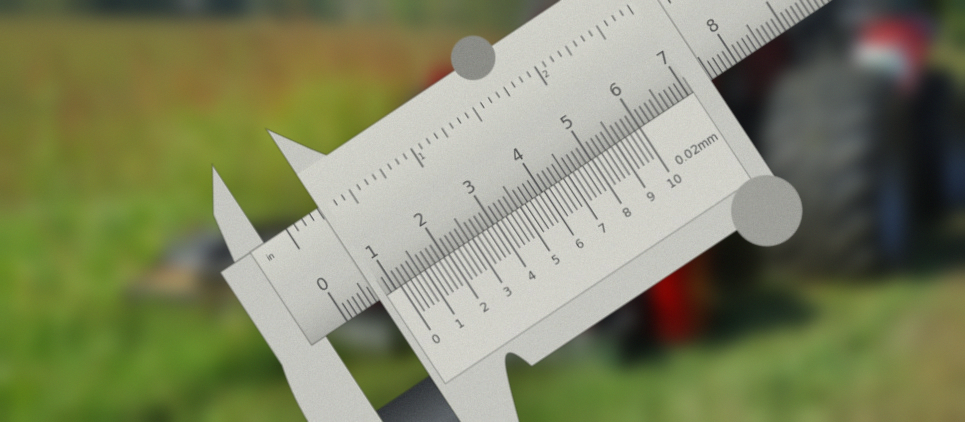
11.0 mm
